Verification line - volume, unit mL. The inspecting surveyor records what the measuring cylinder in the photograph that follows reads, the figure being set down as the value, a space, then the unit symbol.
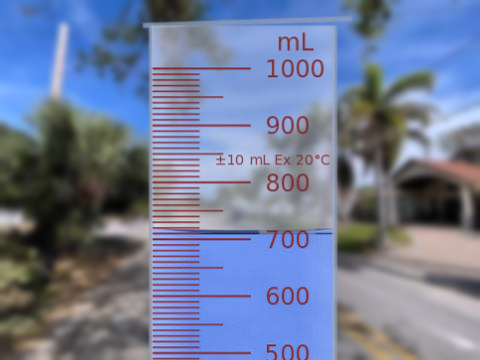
710 mL
